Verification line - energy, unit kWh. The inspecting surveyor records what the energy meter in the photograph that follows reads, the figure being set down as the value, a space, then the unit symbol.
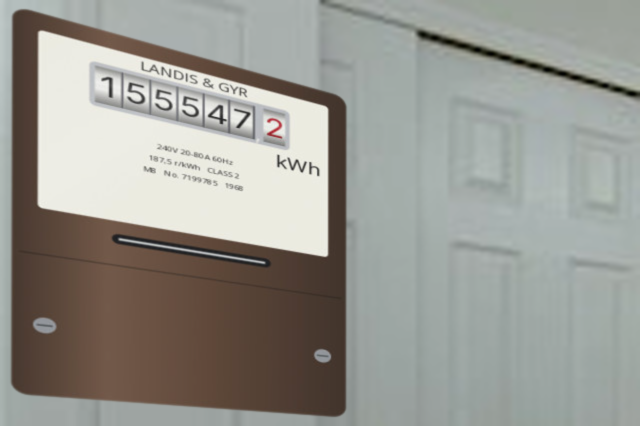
155547.2 kWh
